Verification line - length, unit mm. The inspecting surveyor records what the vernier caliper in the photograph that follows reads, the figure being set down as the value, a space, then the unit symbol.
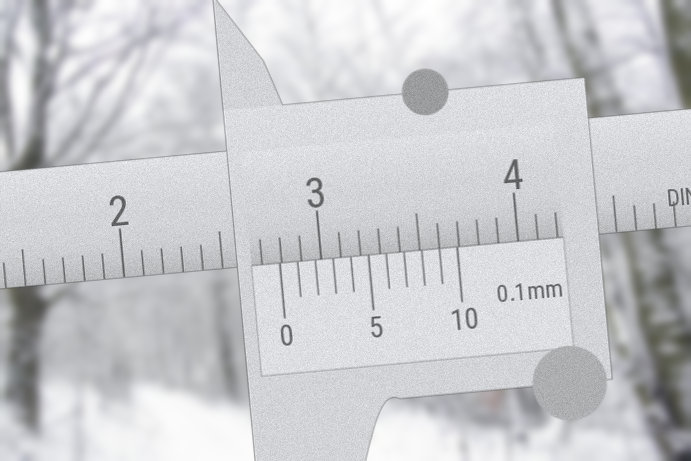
27.9 mm
